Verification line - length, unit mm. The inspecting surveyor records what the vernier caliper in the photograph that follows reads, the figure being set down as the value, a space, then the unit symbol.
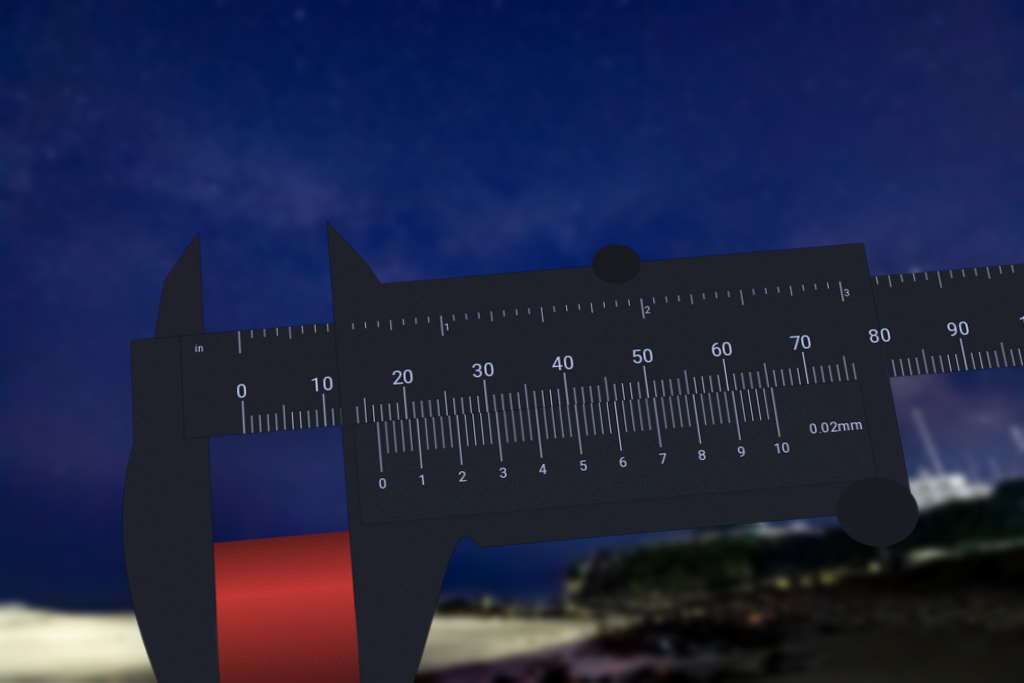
16.4 mm
